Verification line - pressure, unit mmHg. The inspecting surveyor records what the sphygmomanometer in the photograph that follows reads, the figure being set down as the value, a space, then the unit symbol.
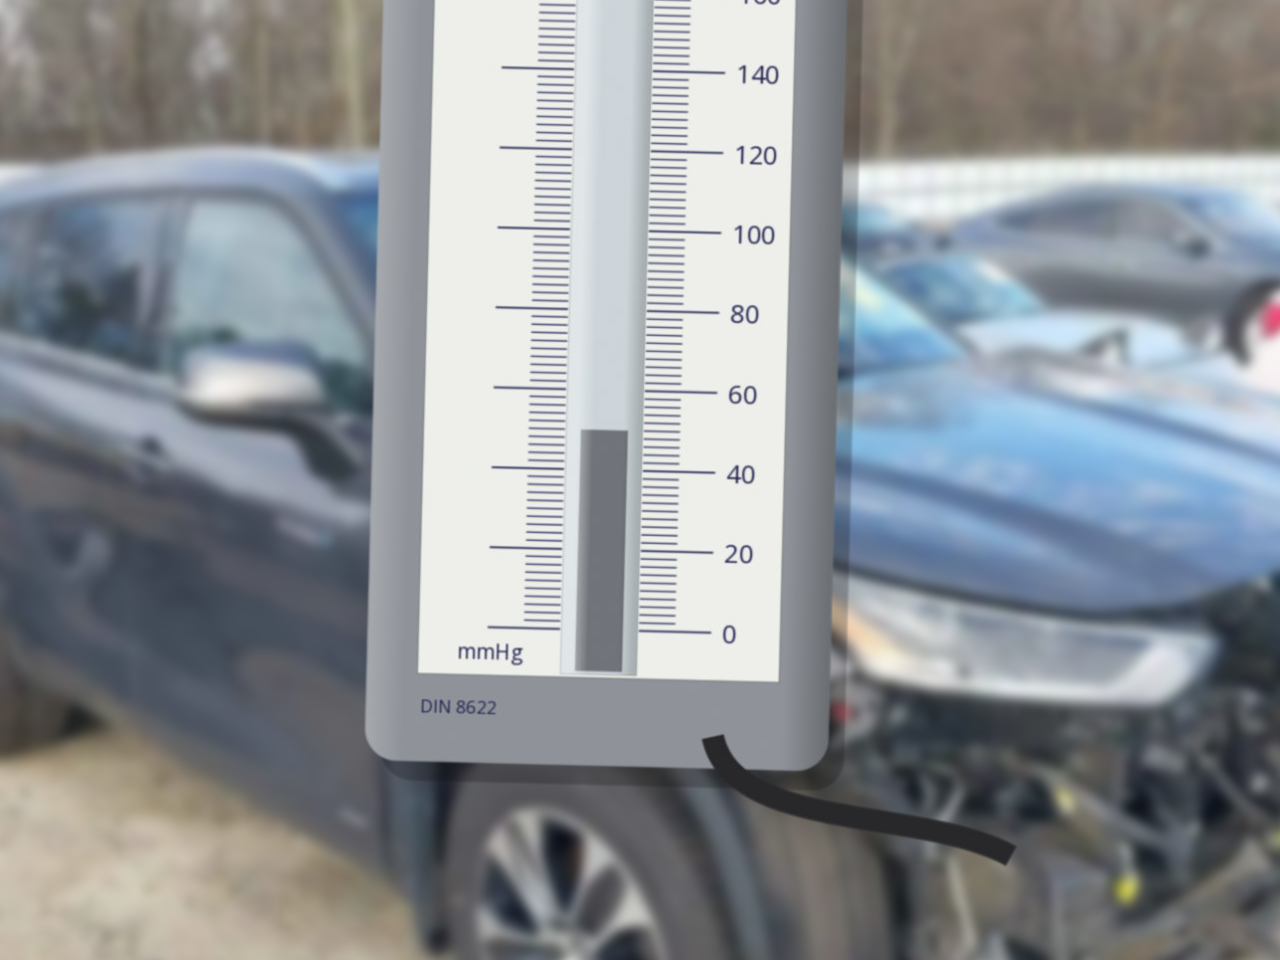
50 mmHg
